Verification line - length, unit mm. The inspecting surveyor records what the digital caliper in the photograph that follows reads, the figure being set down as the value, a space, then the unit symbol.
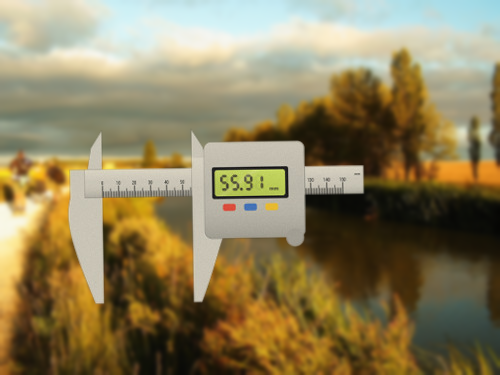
55.91 mm
